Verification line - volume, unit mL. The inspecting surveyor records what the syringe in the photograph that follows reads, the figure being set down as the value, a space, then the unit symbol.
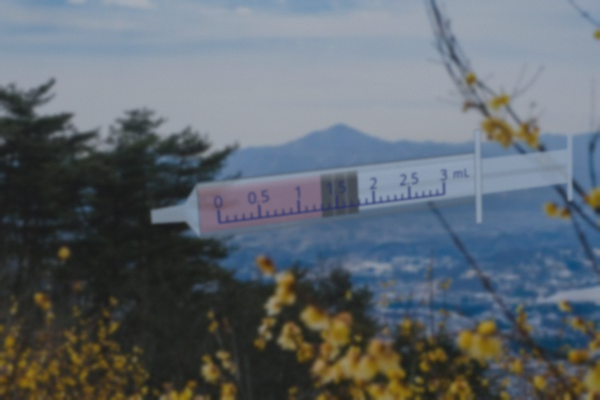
1.3 mL
